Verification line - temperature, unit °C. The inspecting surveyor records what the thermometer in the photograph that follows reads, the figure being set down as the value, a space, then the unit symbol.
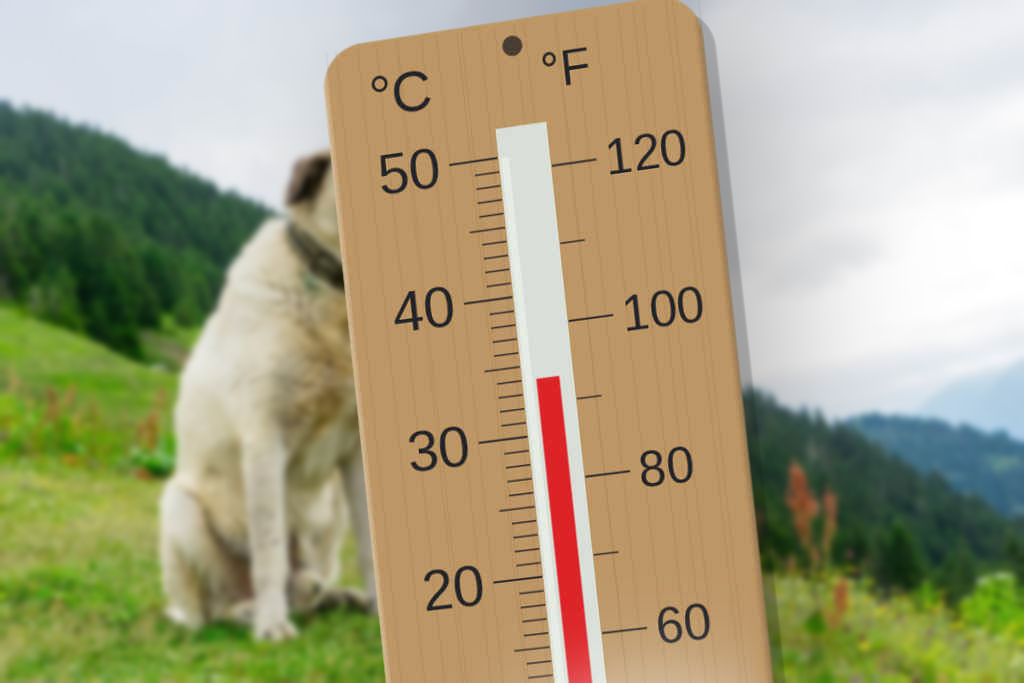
34 °C
